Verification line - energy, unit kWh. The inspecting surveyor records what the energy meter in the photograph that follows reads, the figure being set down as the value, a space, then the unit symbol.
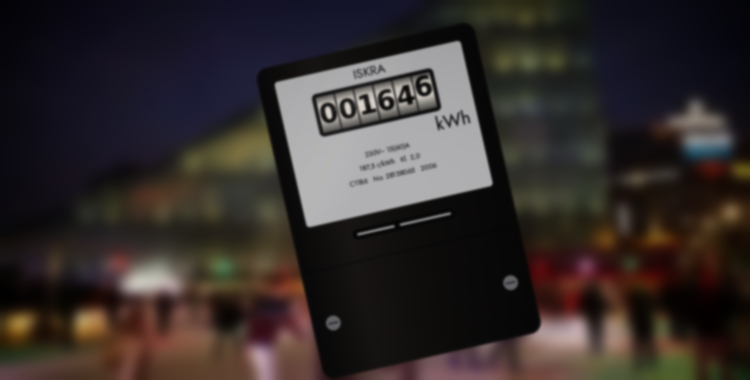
1646 kWh
